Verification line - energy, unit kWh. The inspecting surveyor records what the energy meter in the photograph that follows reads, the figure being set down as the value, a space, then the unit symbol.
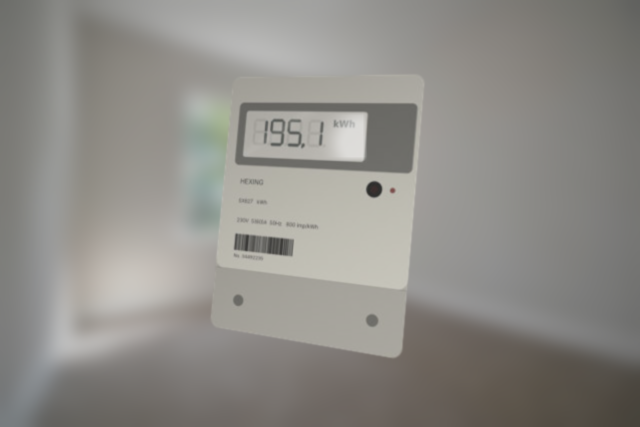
195.1 kWh
